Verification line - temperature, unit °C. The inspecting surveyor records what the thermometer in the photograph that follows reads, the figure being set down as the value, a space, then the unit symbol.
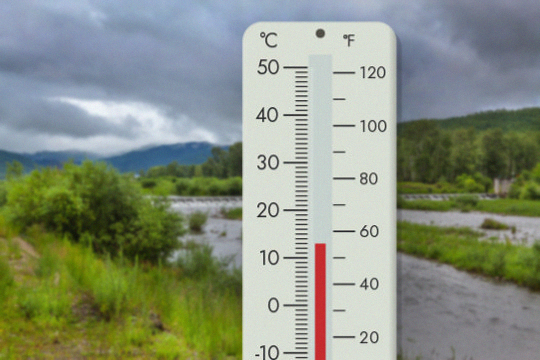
13 °C
